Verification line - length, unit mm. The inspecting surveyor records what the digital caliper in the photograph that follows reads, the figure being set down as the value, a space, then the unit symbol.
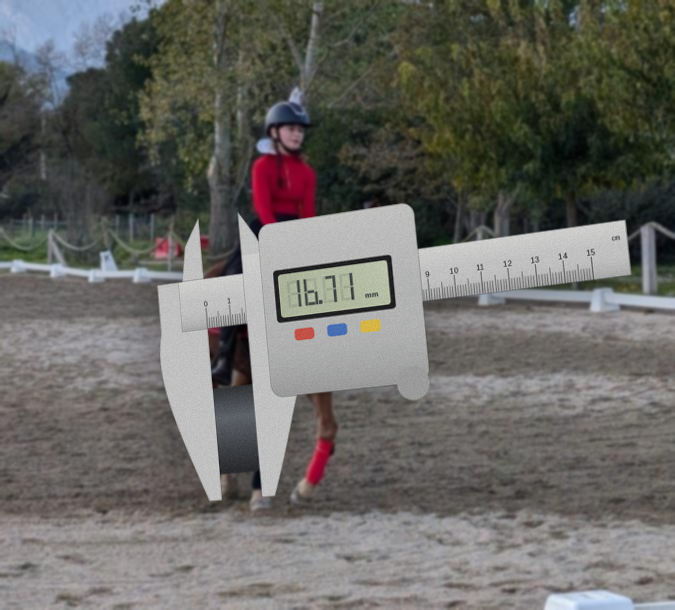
16.71 mm
